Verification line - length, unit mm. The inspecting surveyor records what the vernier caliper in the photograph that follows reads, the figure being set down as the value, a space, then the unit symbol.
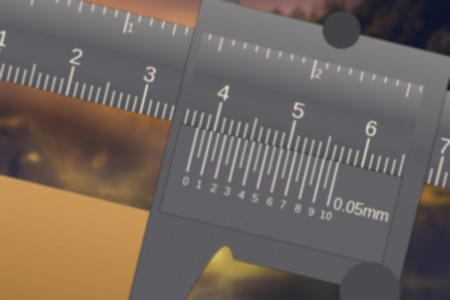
37.8 mm
